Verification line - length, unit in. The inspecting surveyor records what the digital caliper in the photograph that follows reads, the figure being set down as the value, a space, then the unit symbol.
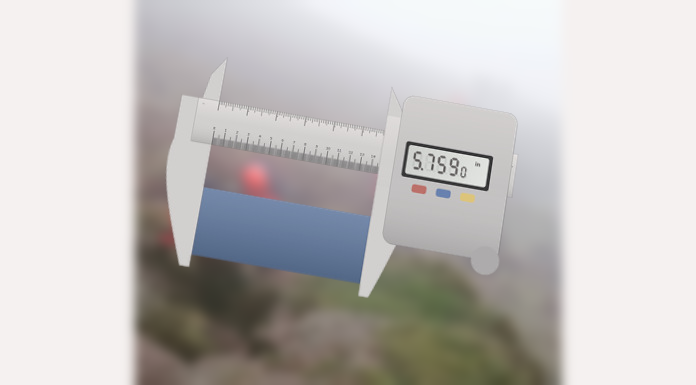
5.7590 in
